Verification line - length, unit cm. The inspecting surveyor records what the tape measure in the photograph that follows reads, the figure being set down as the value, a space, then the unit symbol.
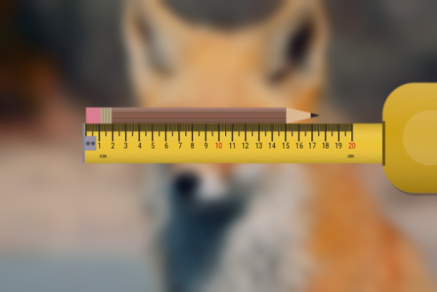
17.5 cm
